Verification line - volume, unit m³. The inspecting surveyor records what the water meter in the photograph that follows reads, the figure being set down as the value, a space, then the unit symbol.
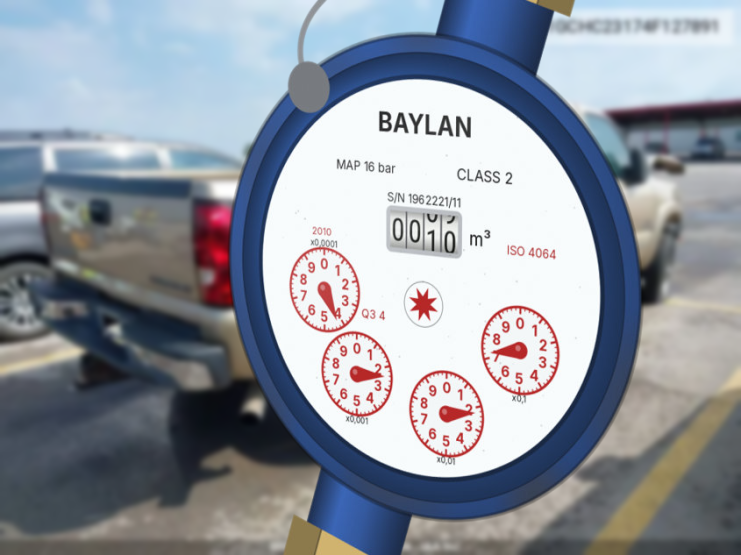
9.7224 m³
